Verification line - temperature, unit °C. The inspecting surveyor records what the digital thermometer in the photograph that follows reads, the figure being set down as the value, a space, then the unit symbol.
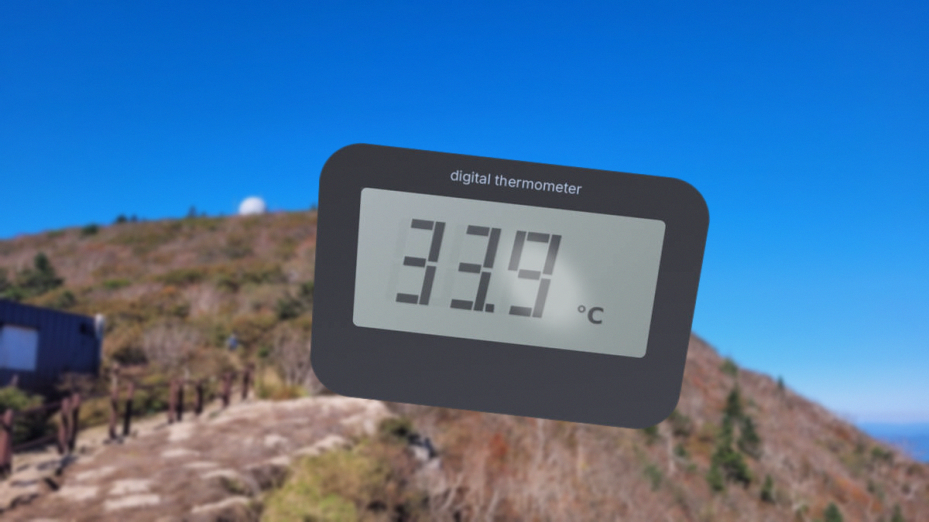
33.9 °C
